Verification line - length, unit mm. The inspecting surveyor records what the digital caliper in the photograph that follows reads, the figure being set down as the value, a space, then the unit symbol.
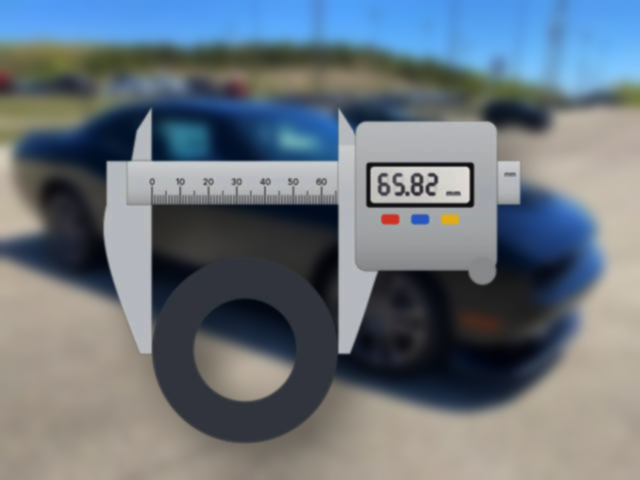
65.82 mm
